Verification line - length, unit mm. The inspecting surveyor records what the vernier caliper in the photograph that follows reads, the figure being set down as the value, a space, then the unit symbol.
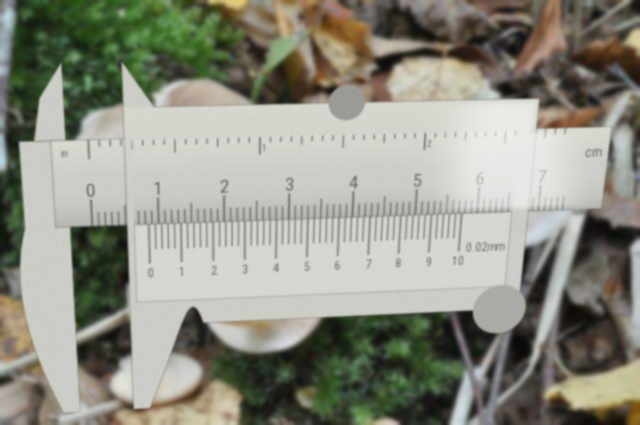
8.5 mm
